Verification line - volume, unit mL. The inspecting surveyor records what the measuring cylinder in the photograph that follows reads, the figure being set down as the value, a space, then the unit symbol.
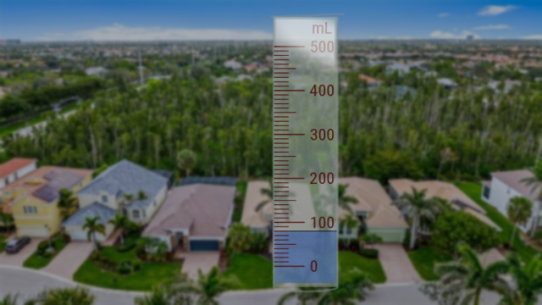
80 mL
